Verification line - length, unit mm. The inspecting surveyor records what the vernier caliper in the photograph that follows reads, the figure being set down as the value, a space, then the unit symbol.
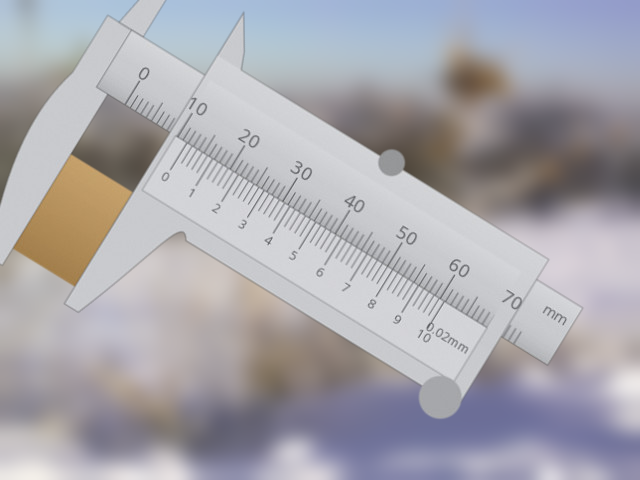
11.8 mm
